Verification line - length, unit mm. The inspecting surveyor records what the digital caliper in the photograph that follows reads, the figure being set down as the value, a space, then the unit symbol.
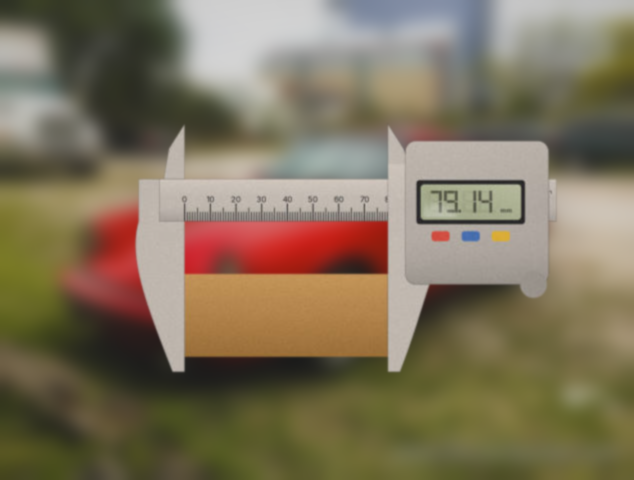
79.14 mm
